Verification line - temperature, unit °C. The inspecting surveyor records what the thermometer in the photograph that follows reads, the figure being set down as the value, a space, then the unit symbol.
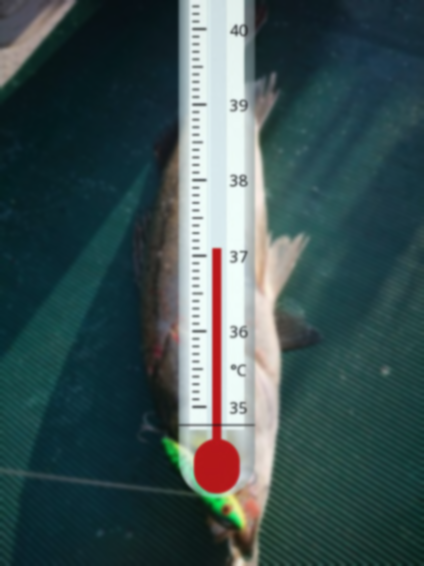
37.1 °C
